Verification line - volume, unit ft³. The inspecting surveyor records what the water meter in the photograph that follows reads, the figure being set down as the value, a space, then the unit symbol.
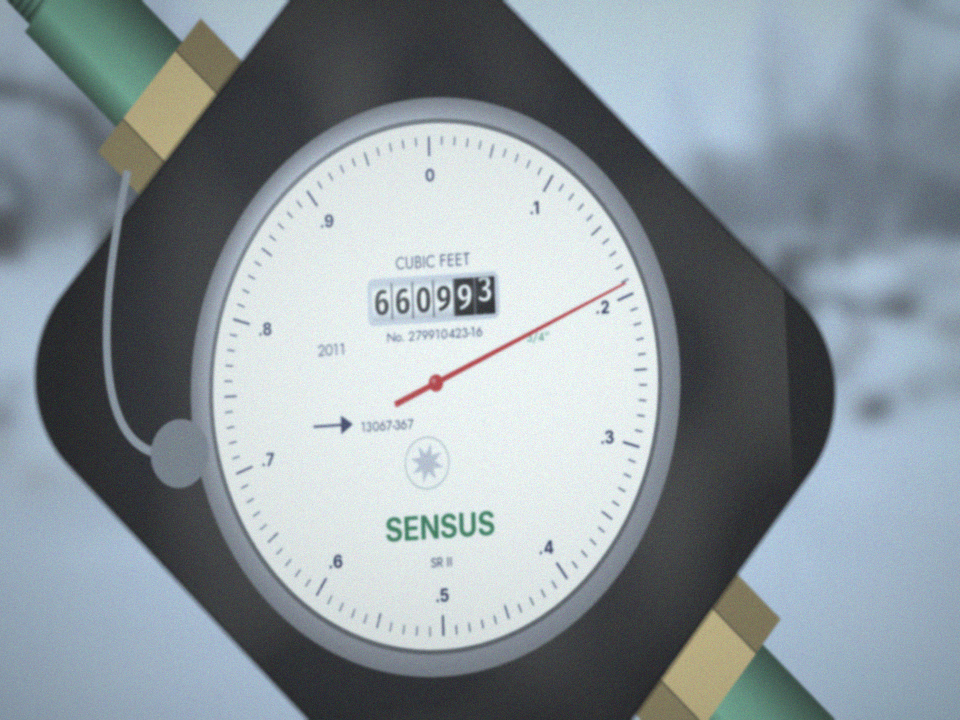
660993.19 ft³
